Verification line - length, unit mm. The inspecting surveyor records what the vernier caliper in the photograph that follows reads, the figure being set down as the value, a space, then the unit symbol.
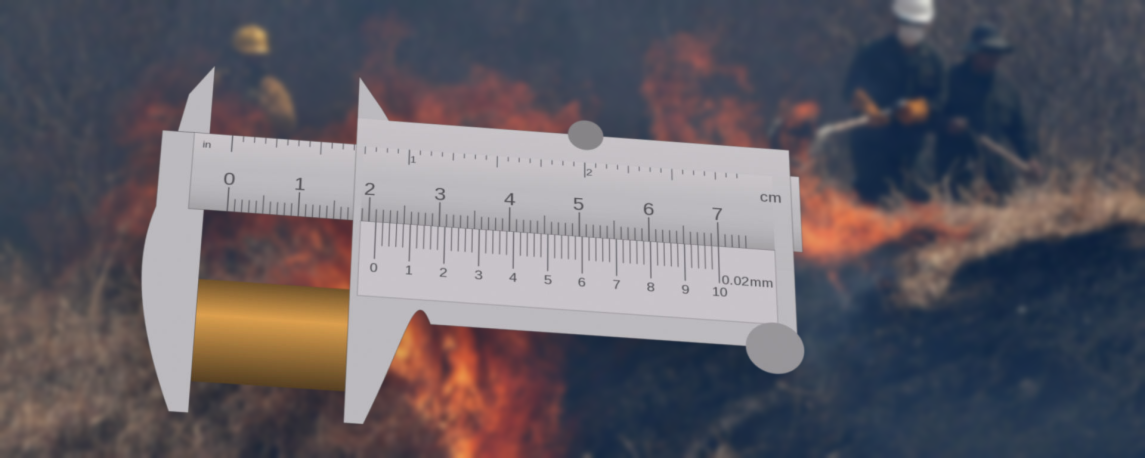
21.0 mm
